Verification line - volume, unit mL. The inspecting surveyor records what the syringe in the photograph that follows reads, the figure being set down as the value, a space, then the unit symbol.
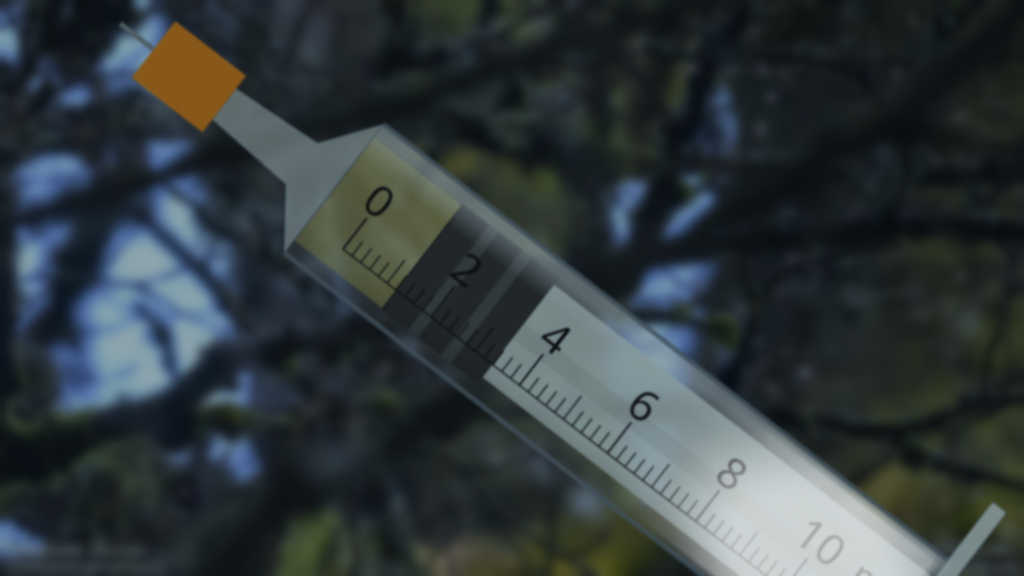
1.2 mL
